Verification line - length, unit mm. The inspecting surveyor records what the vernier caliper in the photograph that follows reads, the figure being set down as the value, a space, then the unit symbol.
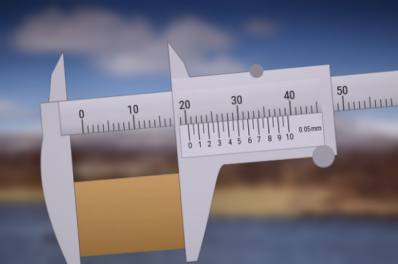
20.4 mm
